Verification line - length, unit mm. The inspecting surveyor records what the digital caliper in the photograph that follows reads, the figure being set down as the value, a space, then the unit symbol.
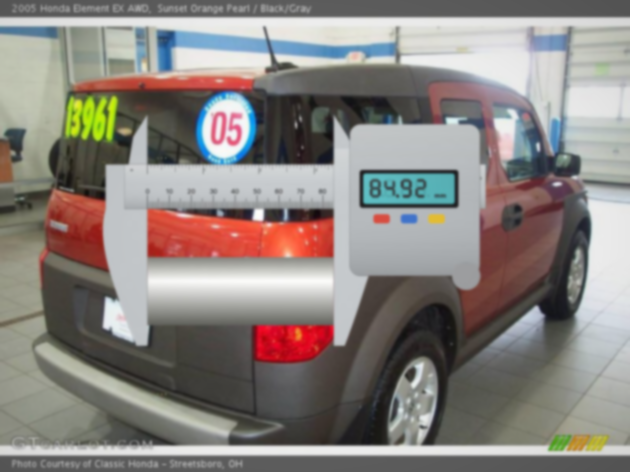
84.92 mm
